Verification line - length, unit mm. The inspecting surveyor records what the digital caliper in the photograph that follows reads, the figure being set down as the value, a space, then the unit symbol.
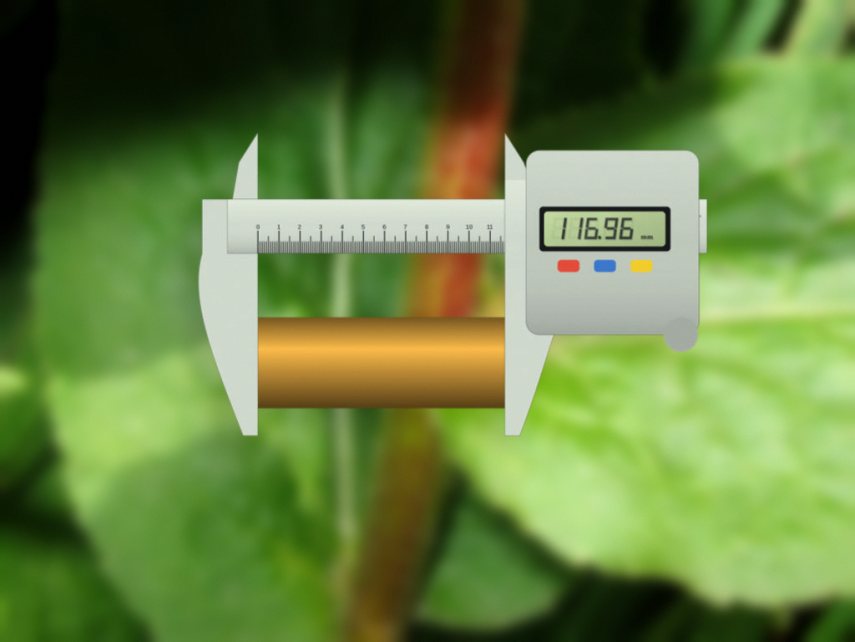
116.96 mm
